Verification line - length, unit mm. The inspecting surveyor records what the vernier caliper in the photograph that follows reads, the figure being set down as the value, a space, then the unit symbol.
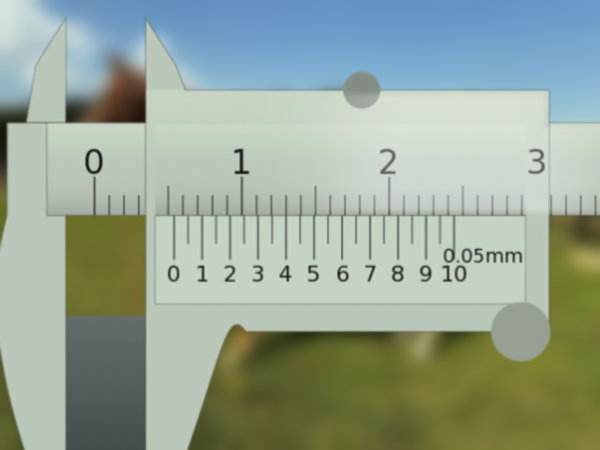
5.4 mm
